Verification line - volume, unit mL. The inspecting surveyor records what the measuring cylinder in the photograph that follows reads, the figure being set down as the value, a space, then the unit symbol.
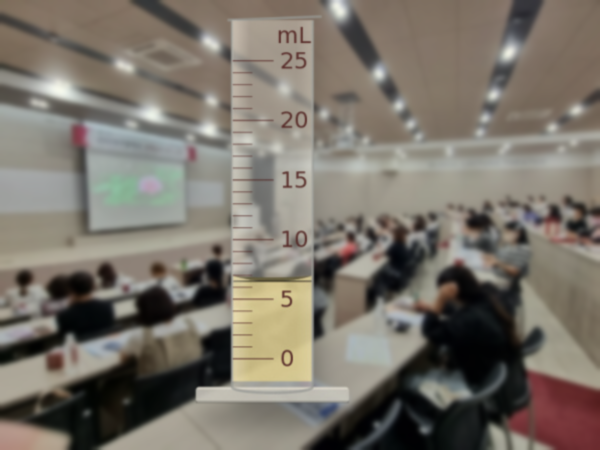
6.5 mL
